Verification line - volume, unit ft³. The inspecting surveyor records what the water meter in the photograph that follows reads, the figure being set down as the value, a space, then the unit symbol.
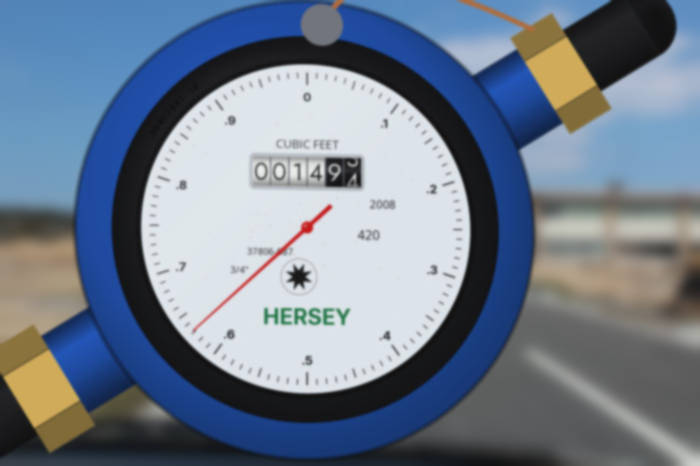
1493.63 ft³
